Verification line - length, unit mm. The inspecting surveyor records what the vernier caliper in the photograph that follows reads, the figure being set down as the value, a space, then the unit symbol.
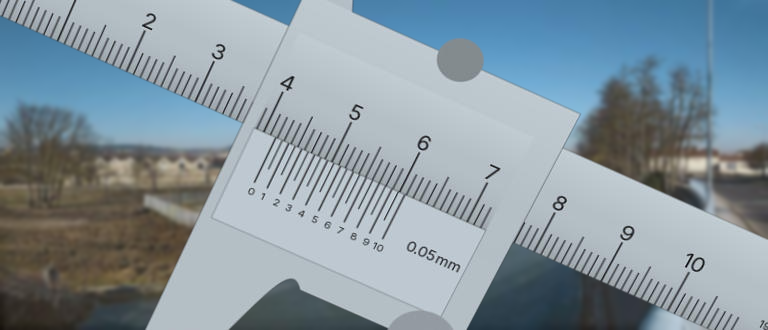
41.8 mm
